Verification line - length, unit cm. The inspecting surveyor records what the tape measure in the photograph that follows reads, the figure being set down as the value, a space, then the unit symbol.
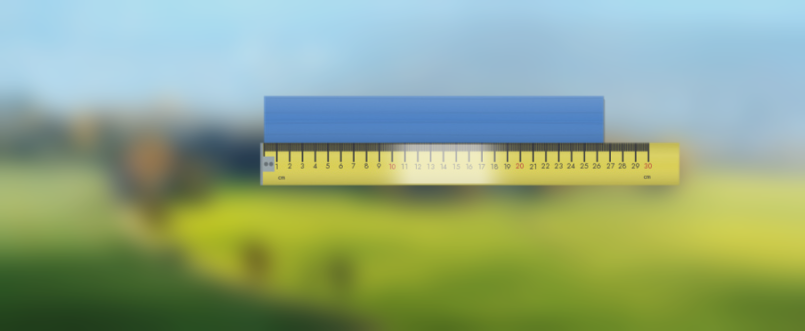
26.5 cm
